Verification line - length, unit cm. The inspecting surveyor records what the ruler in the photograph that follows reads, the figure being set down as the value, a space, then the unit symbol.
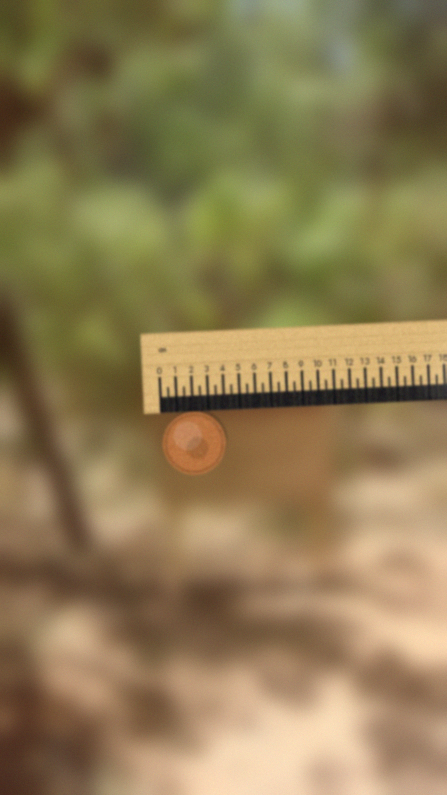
4 cm
